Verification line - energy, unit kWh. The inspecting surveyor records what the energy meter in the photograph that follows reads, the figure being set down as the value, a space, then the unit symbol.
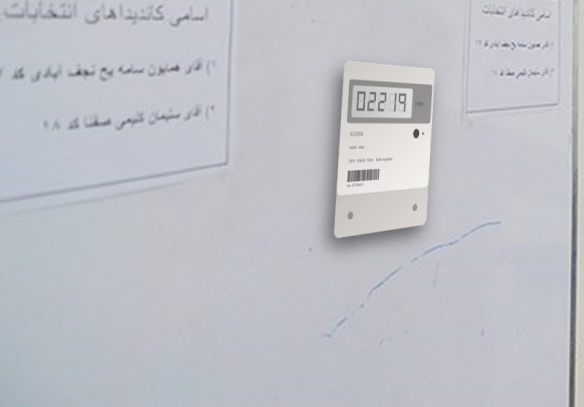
2219 kWh
